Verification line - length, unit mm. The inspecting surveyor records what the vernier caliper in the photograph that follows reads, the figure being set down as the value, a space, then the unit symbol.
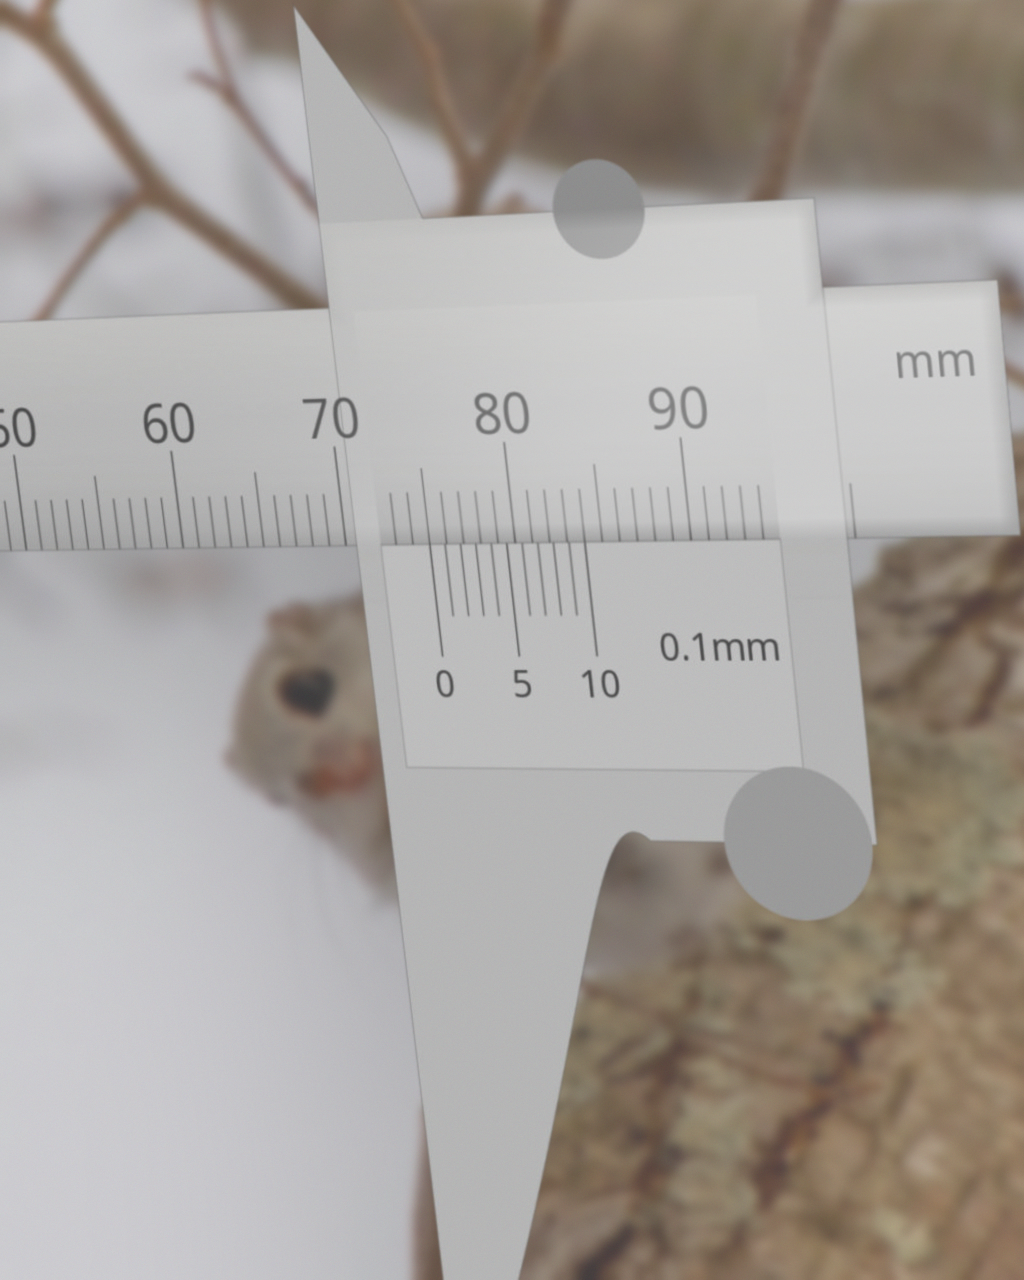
75.0 mm
